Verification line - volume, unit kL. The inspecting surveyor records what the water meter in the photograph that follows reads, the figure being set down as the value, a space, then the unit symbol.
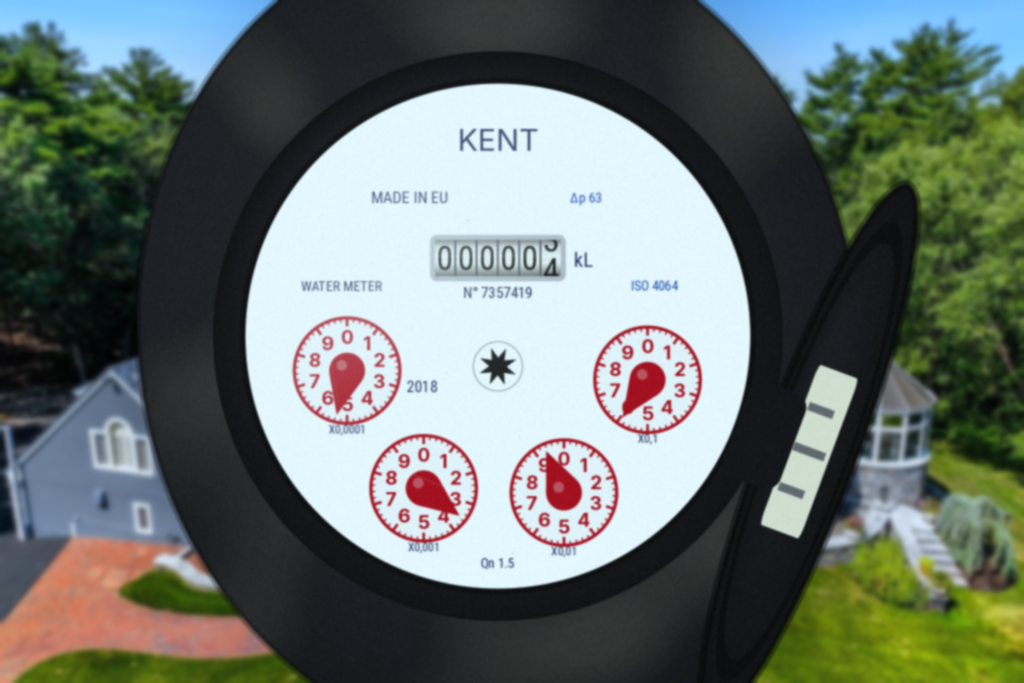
3.5935 kL
